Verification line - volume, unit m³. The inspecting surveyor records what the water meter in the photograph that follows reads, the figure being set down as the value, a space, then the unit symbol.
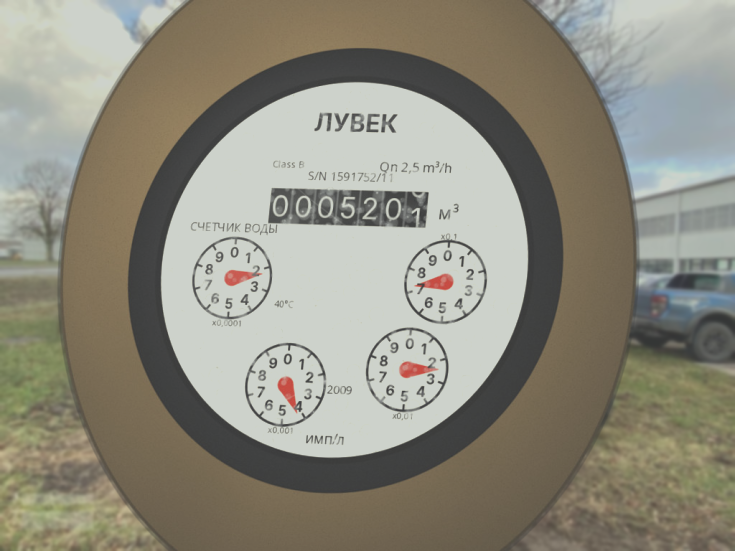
5200.7242 m³
